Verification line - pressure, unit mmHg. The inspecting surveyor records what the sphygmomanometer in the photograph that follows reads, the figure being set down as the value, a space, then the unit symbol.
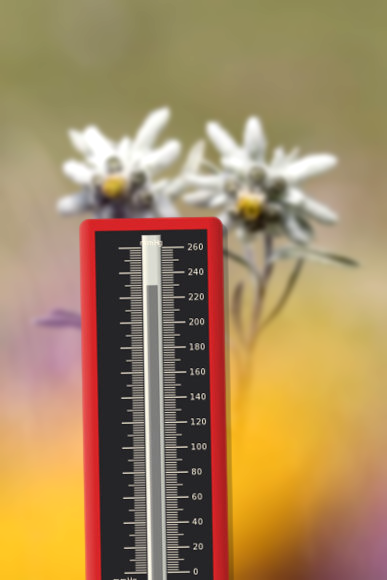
230 mmHg
